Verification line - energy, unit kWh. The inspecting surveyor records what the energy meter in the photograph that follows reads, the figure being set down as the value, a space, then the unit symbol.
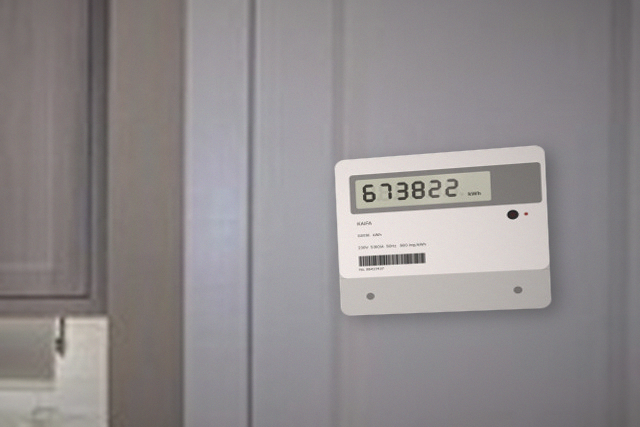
673822 kWh
